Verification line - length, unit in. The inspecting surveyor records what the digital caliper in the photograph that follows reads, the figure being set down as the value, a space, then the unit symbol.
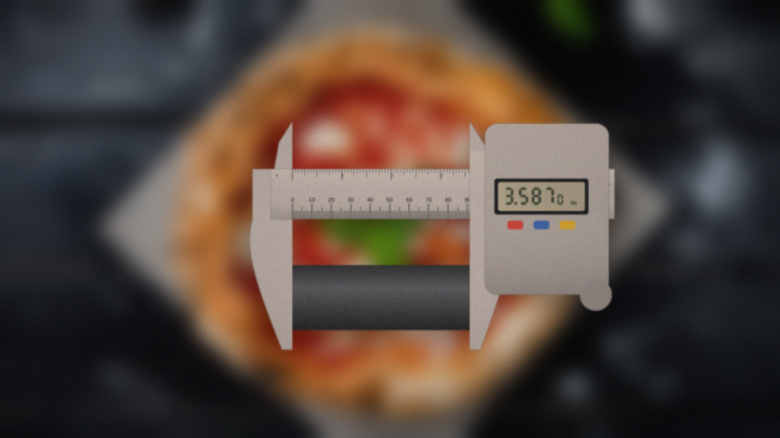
3.5870 in
